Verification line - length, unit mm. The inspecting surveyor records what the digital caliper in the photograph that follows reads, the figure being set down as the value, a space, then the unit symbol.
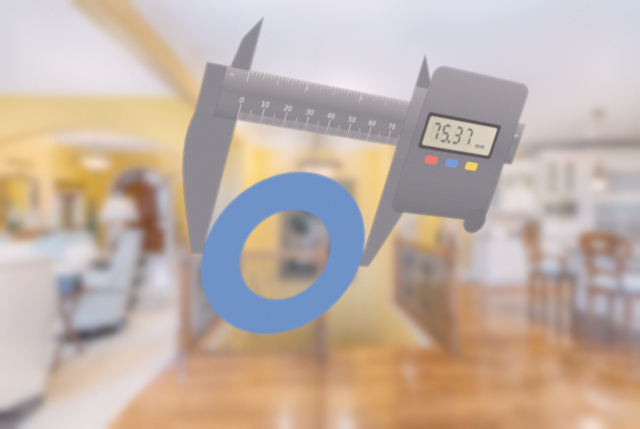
75.37 mm
